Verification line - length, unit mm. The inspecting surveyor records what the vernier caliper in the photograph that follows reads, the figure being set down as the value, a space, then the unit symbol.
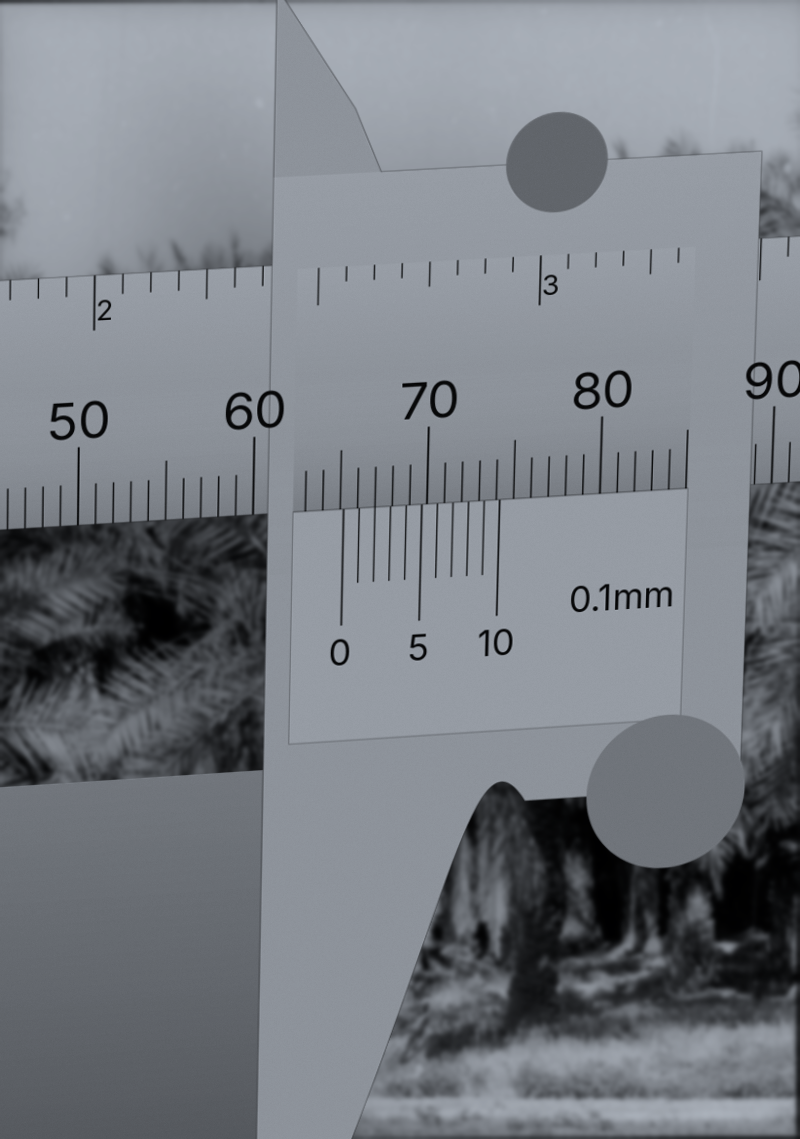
65.2 mm
